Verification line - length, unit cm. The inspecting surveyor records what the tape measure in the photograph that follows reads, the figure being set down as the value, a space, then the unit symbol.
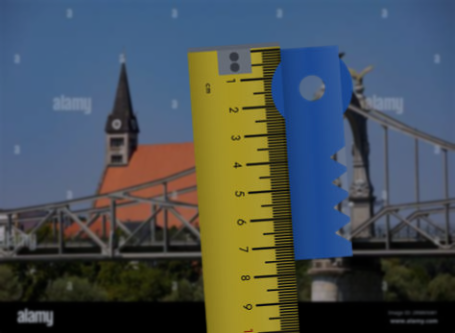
7.5 cm
